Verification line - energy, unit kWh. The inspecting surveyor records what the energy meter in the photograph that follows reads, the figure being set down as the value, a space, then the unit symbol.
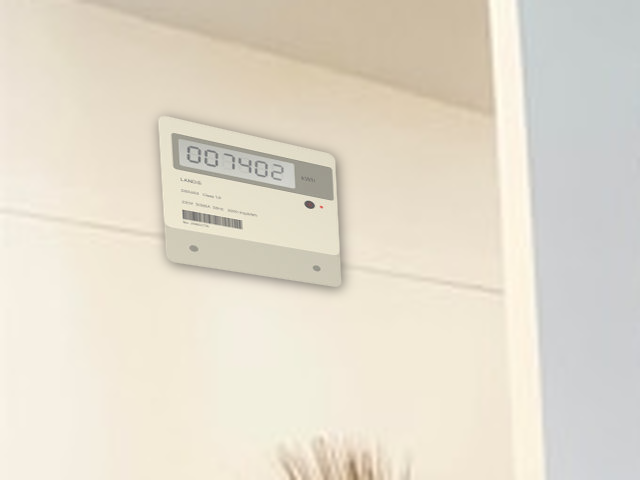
7402 kWh
